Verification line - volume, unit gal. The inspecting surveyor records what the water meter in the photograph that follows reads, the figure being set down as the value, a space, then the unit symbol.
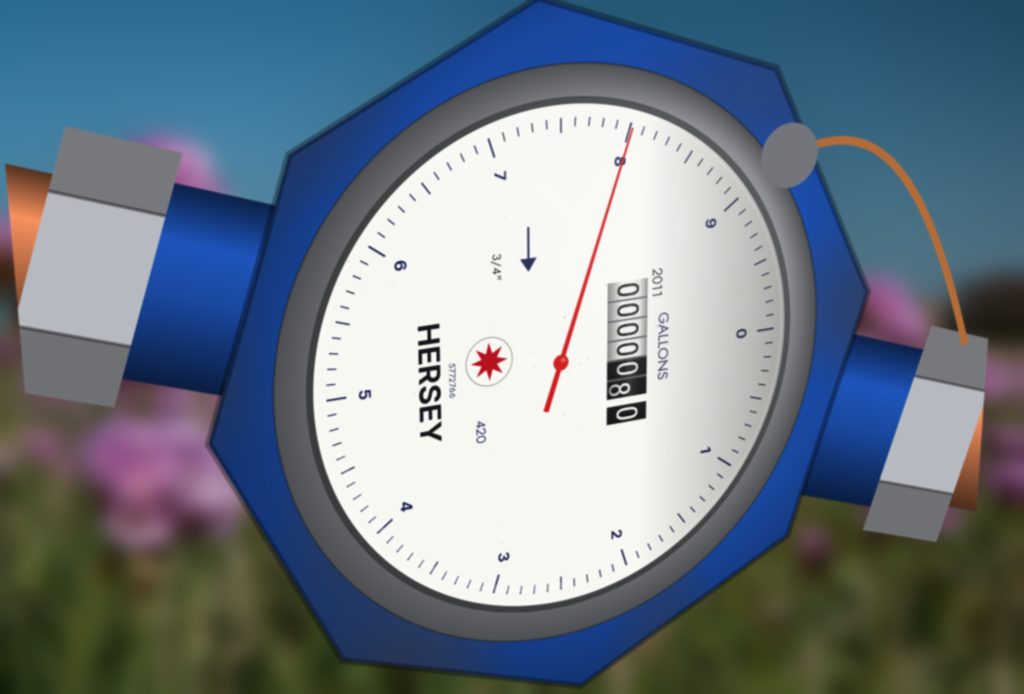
78.0 gal
